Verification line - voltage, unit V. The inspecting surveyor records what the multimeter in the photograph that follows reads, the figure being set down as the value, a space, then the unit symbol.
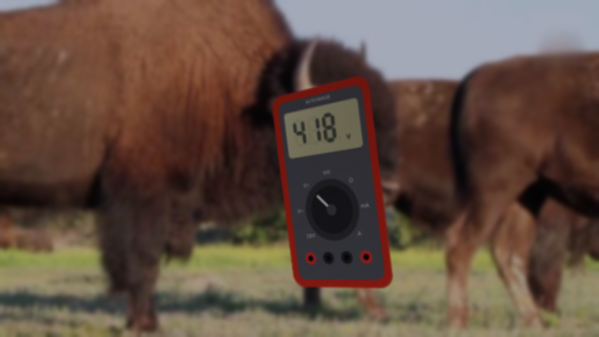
418 V
